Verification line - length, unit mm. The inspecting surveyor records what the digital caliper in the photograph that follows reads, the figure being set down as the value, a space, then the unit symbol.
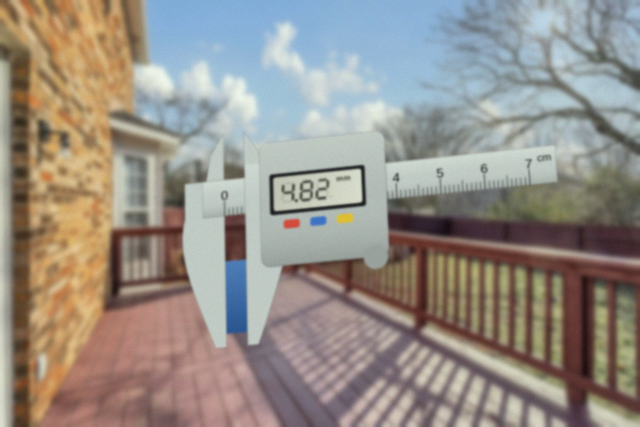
4.82 mm
